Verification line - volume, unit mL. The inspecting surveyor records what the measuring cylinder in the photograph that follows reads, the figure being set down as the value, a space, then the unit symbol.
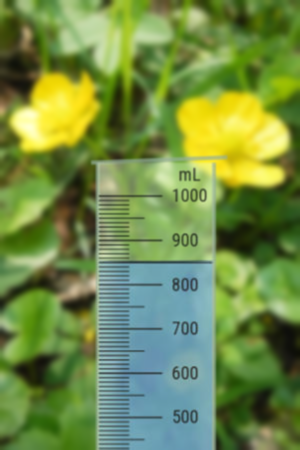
850 mL
